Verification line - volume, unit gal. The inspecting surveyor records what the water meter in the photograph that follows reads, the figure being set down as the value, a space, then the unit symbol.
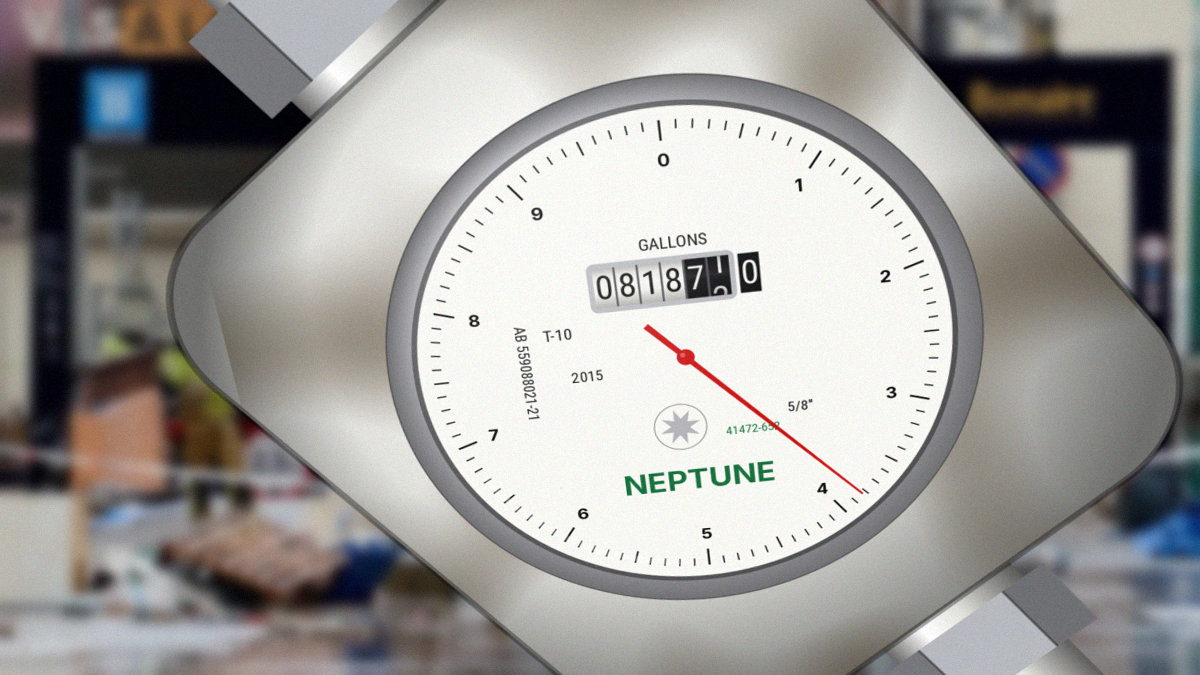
818713.8 gal
